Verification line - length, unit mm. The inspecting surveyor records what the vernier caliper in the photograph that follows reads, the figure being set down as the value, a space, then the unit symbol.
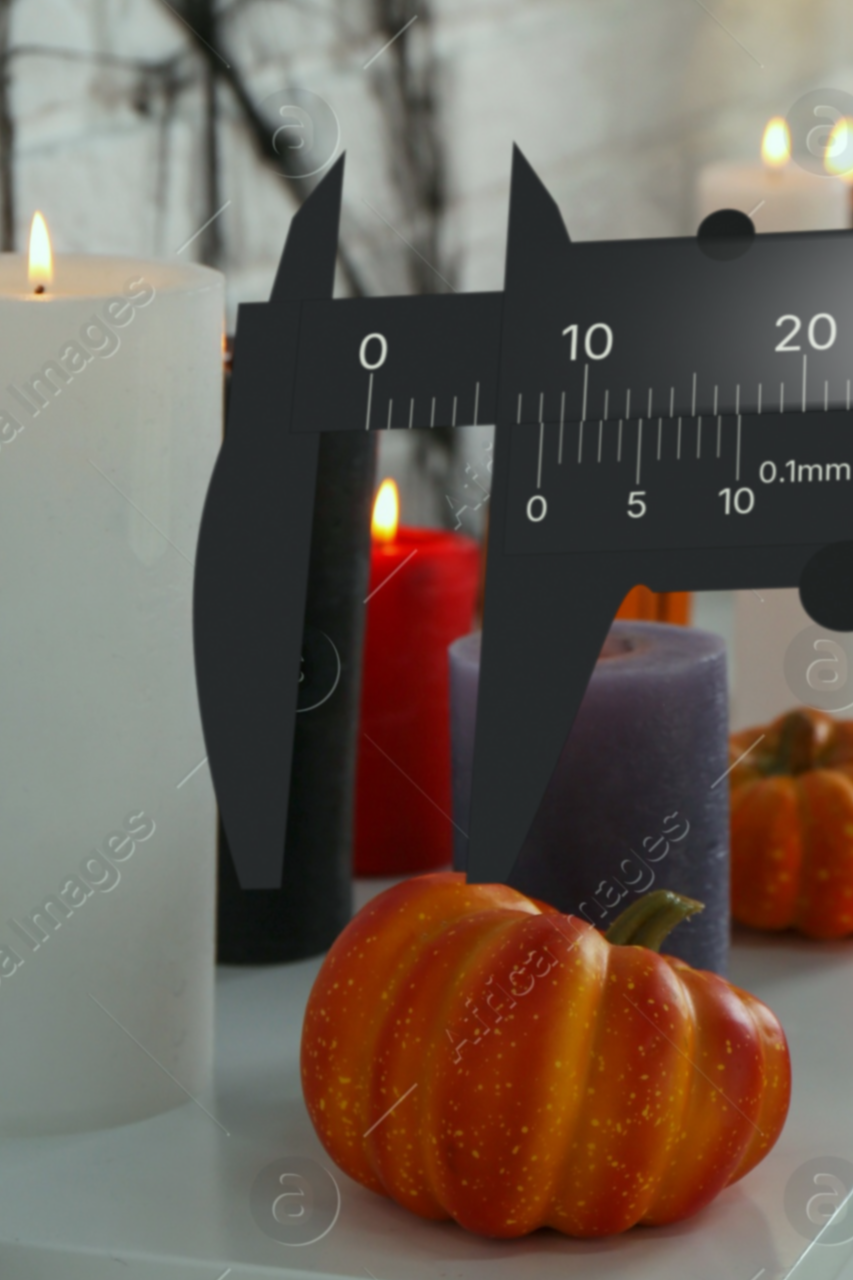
8.1 mm
